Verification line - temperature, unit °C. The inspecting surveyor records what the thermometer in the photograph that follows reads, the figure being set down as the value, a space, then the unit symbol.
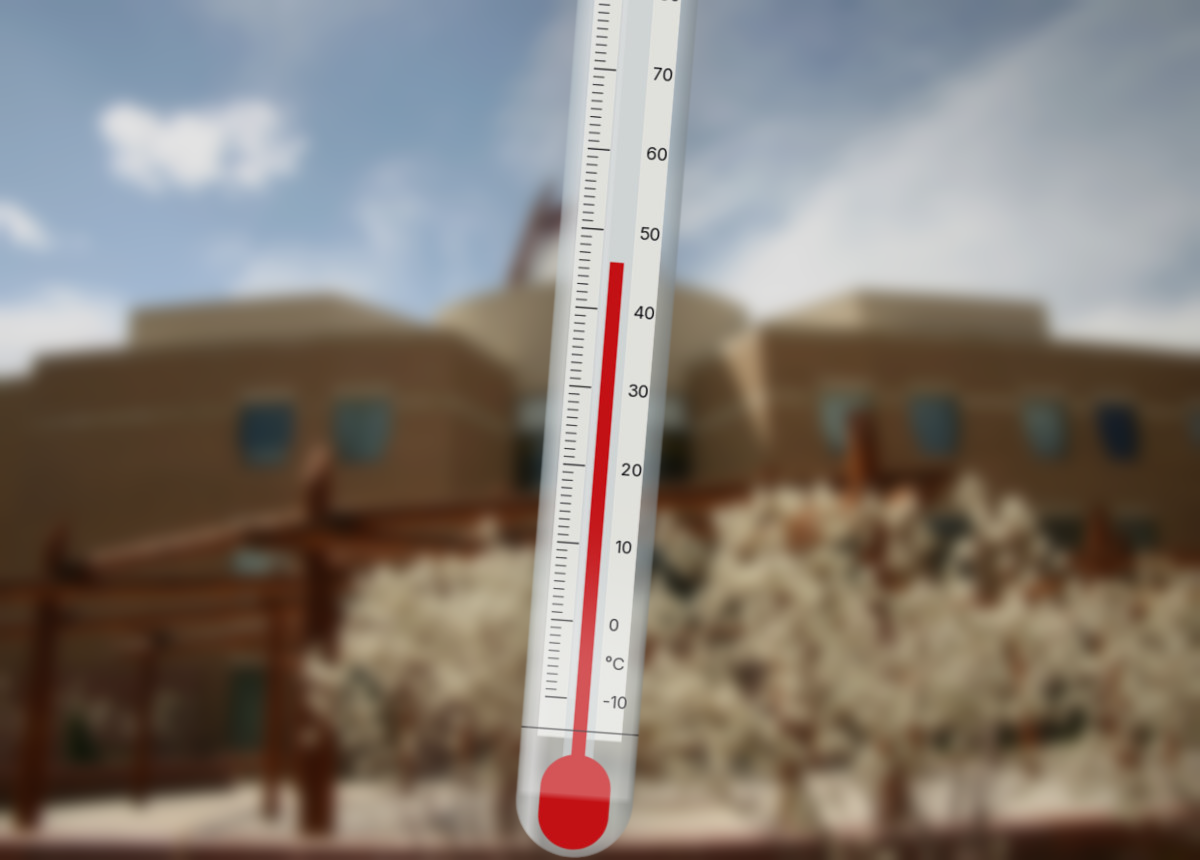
46 °C
